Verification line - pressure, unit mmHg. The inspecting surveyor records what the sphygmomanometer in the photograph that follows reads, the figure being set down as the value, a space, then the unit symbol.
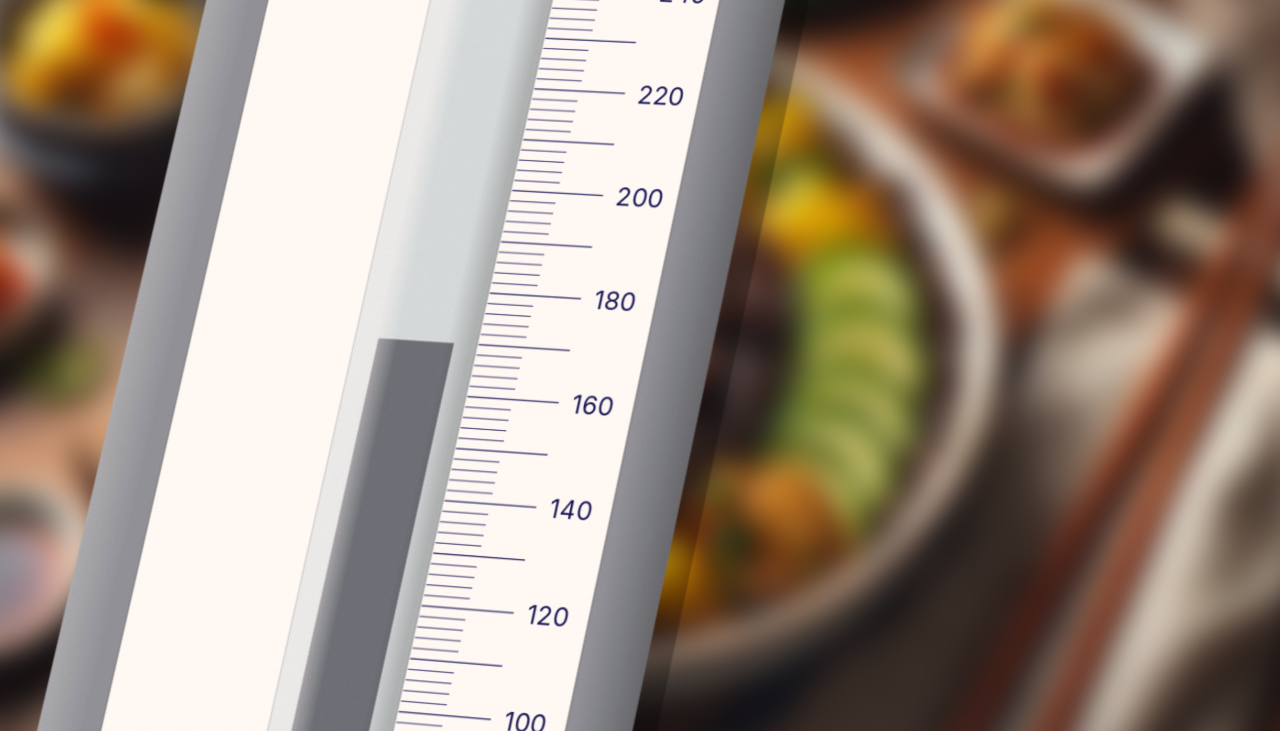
170 mmHg
